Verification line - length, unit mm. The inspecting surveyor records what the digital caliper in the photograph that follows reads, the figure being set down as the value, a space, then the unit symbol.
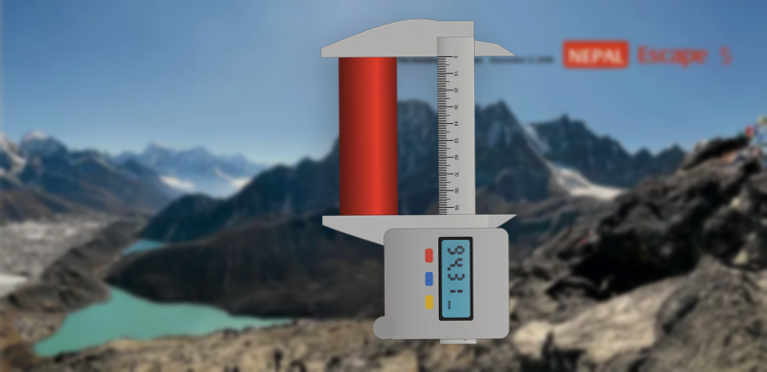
94.31 mm
